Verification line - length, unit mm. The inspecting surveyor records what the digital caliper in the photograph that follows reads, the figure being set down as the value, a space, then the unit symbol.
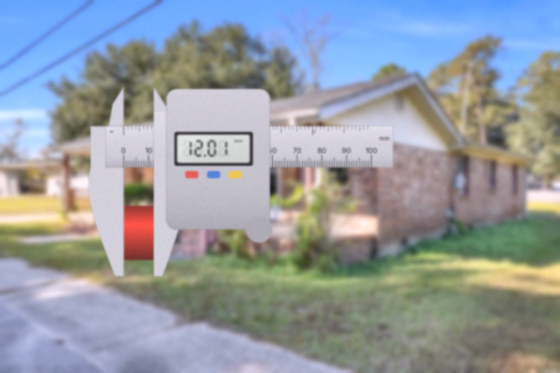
12.01 mm
